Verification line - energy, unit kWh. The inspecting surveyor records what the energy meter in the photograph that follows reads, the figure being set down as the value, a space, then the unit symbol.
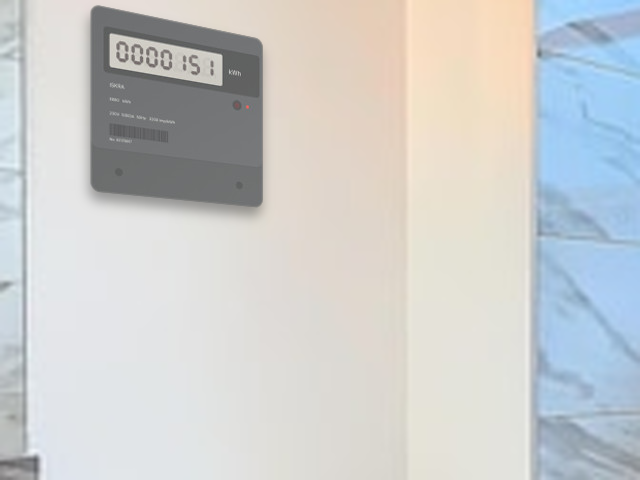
151 kWh
